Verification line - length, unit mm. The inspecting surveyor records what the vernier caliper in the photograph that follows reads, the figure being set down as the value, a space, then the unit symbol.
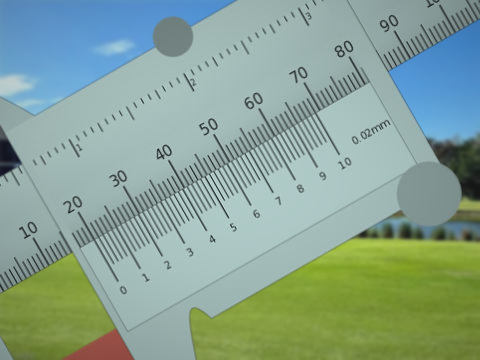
20.0 mm
